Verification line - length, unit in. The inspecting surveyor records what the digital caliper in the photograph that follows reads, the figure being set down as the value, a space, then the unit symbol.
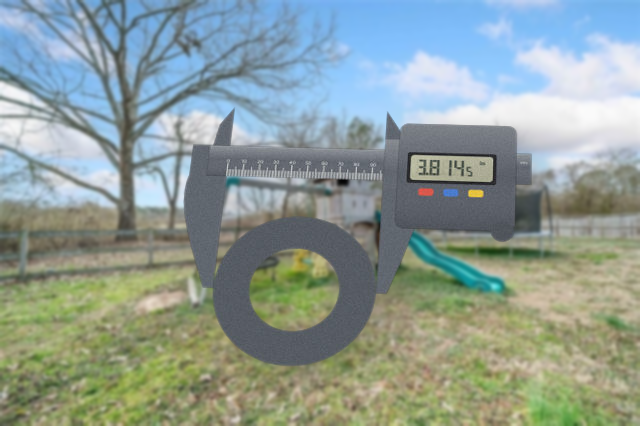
3.8145 in
